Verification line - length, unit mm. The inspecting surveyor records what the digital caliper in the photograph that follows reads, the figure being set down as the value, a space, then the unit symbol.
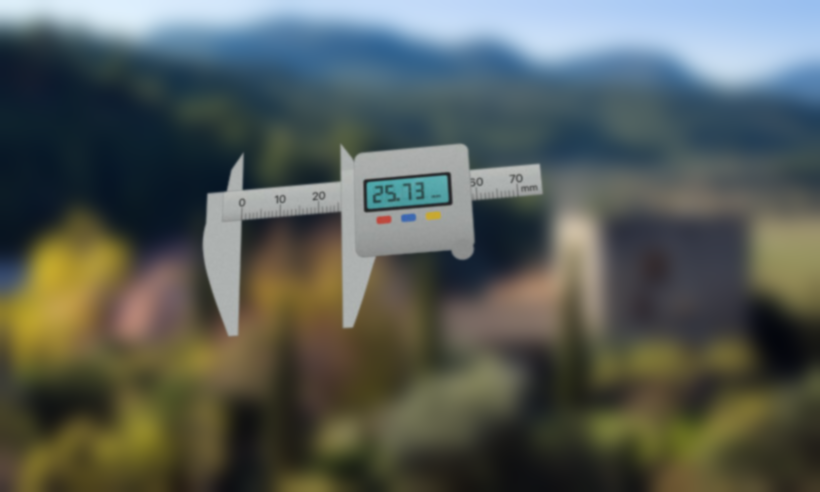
25.73 mm
